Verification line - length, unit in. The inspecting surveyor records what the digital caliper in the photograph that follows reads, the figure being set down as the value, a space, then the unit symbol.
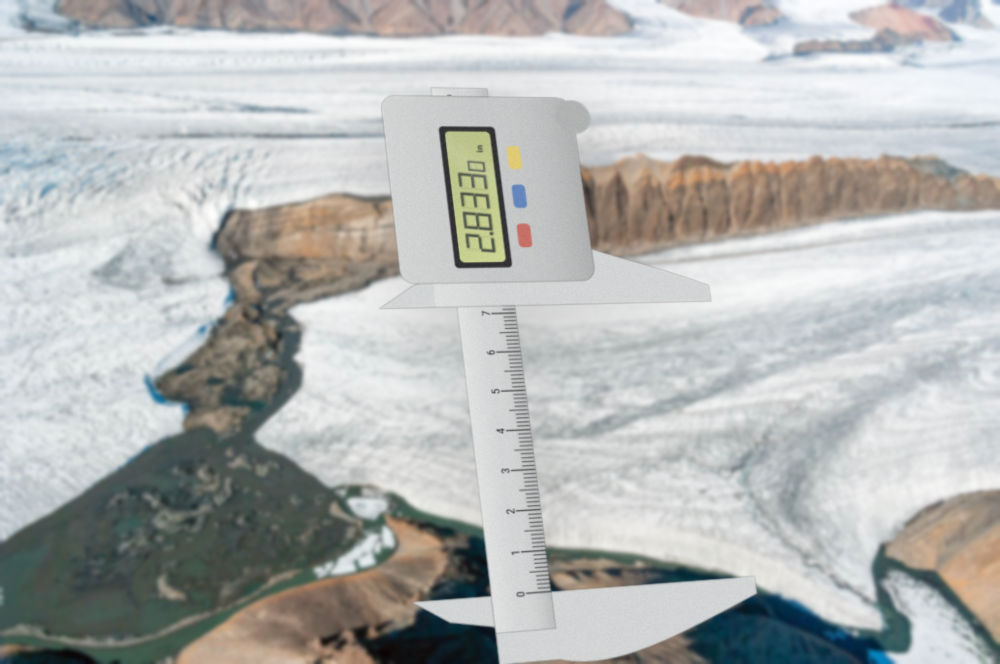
2.8330 in
